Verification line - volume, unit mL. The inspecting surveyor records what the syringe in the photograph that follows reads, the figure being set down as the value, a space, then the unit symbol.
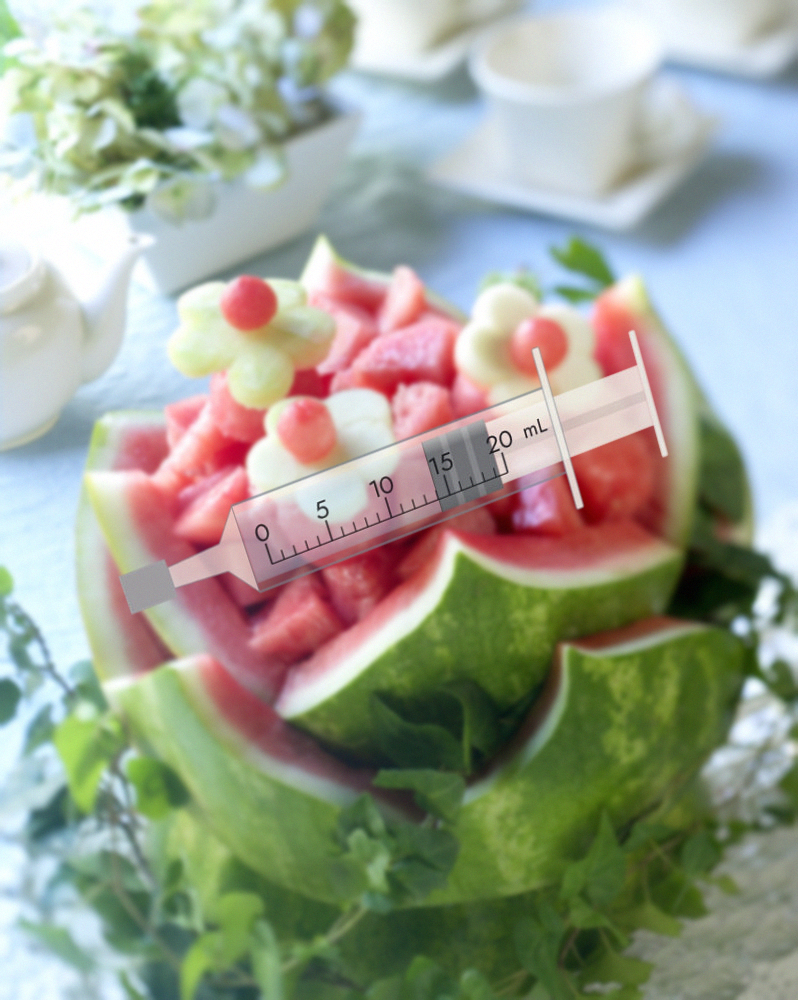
14 mL
